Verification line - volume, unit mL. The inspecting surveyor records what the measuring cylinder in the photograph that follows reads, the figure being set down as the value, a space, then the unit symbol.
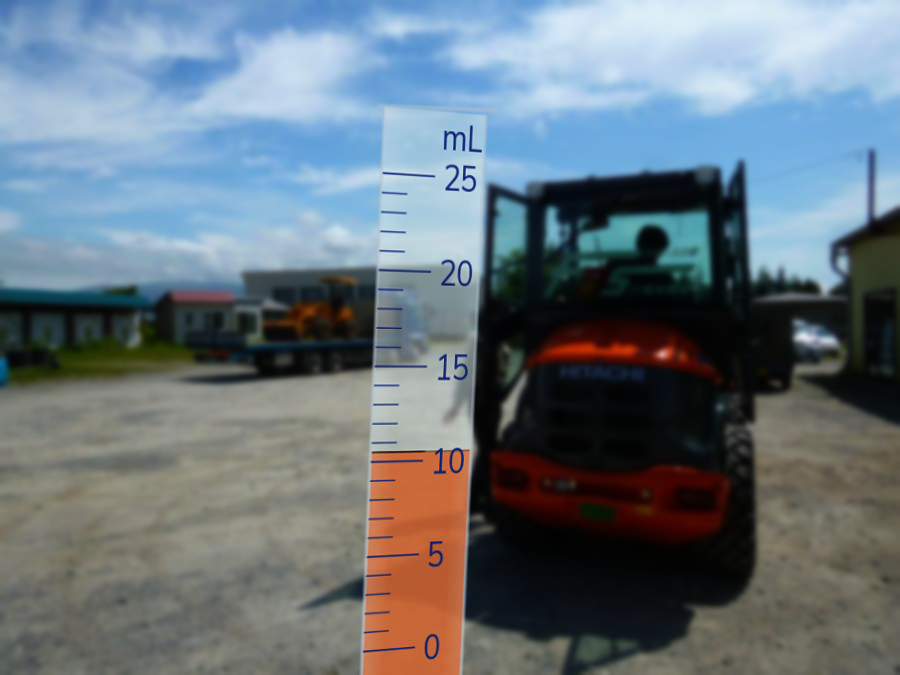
10.5 mL
